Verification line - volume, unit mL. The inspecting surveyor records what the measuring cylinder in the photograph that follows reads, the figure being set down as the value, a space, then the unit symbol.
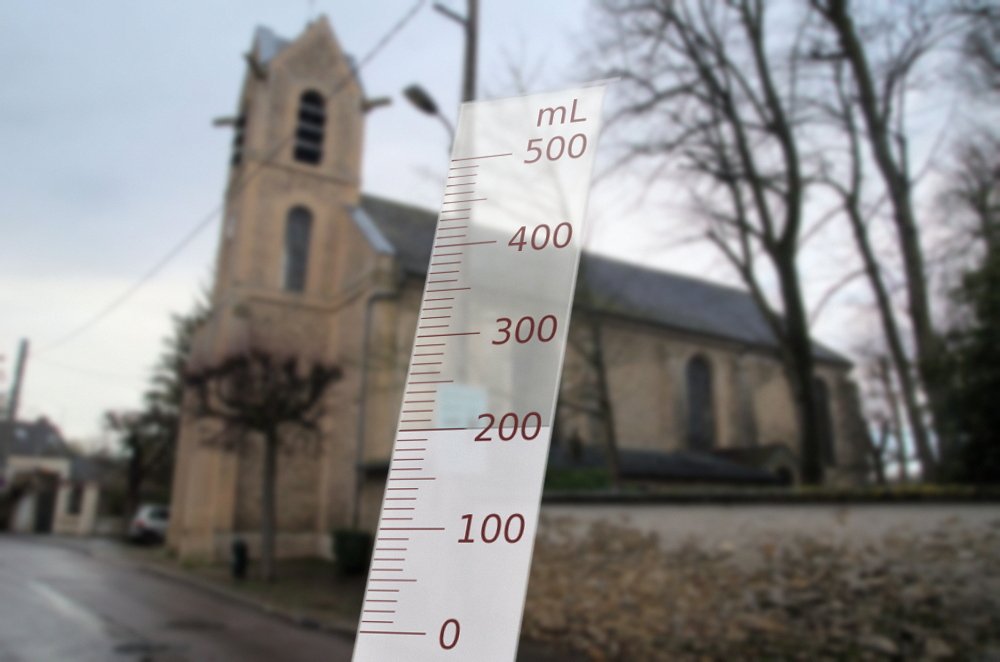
200 mL
